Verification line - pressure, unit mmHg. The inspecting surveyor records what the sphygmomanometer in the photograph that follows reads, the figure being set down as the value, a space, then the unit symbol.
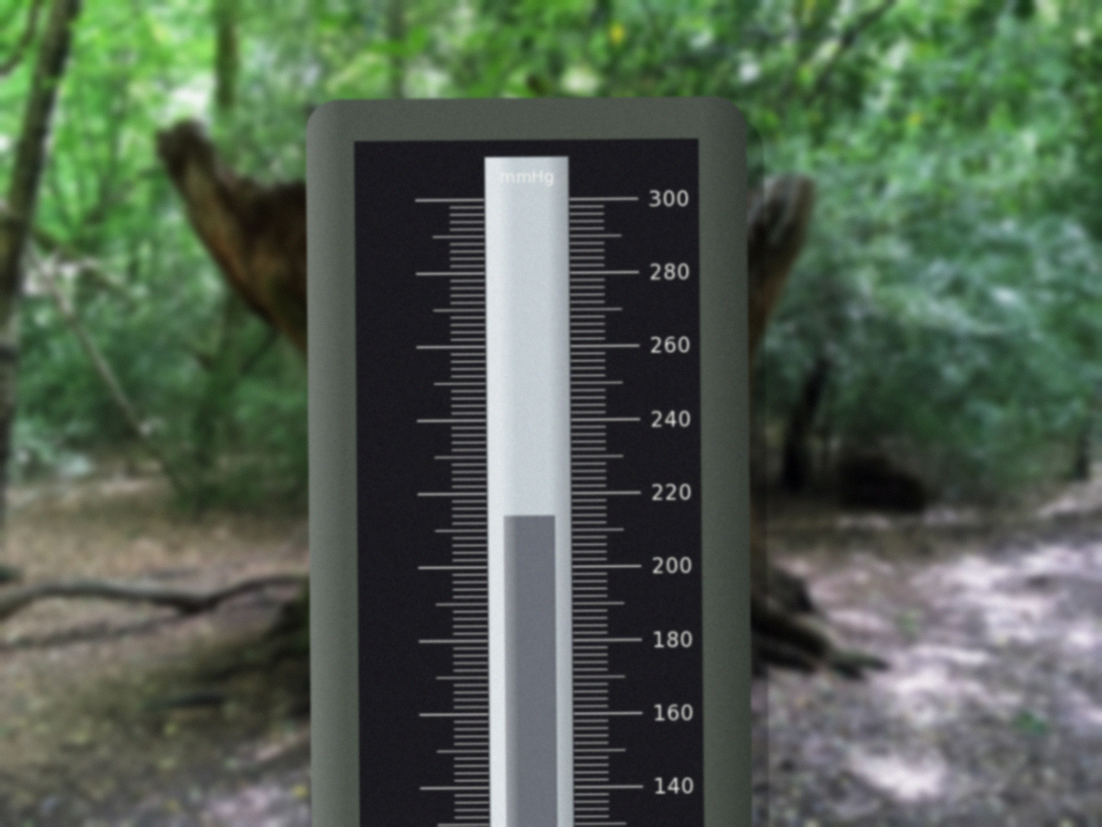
214 mmHg
